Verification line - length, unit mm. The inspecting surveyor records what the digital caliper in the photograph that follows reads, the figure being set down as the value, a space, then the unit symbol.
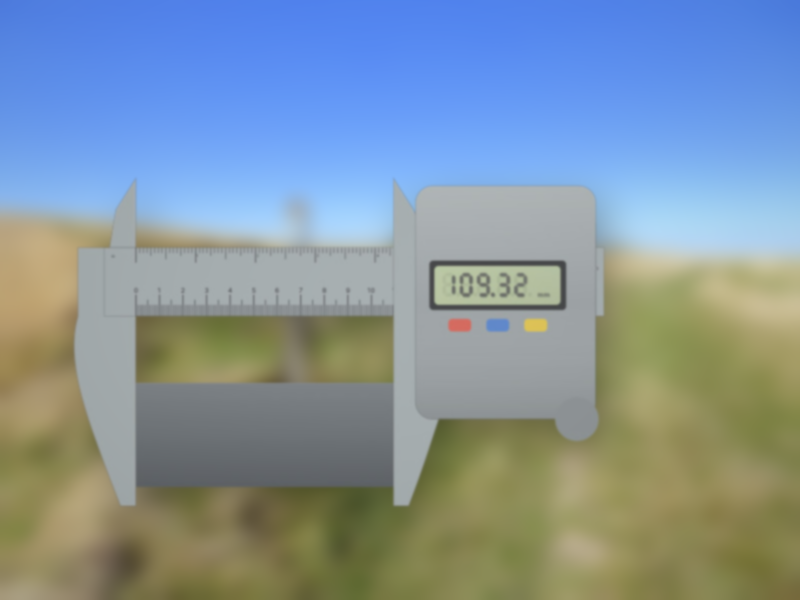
109.32 mm
